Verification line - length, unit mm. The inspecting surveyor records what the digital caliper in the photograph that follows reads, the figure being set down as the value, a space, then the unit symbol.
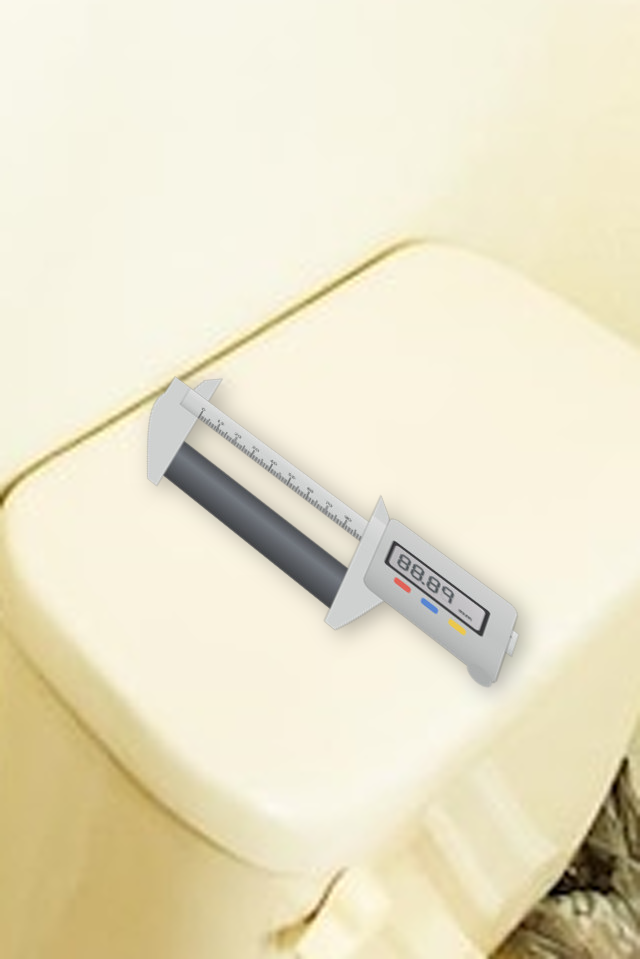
88.89 mm
